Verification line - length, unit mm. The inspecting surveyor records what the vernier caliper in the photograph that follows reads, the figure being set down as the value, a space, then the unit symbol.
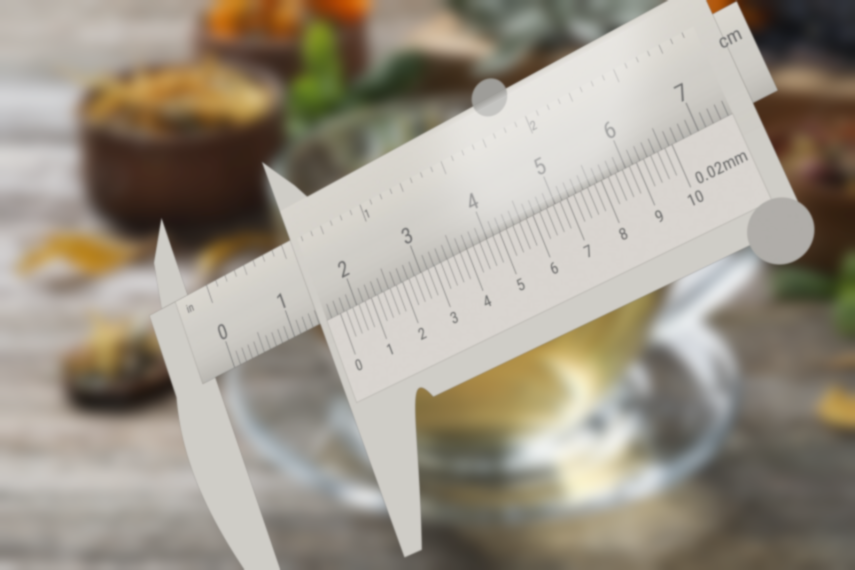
17.4 mm
